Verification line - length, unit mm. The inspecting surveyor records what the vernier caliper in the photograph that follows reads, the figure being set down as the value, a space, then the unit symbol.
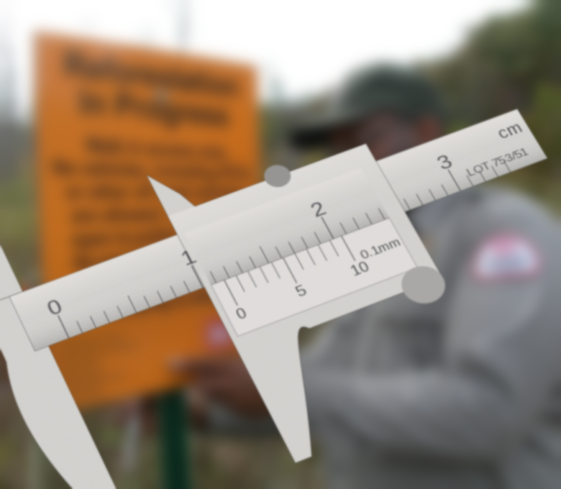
11.6 mm
